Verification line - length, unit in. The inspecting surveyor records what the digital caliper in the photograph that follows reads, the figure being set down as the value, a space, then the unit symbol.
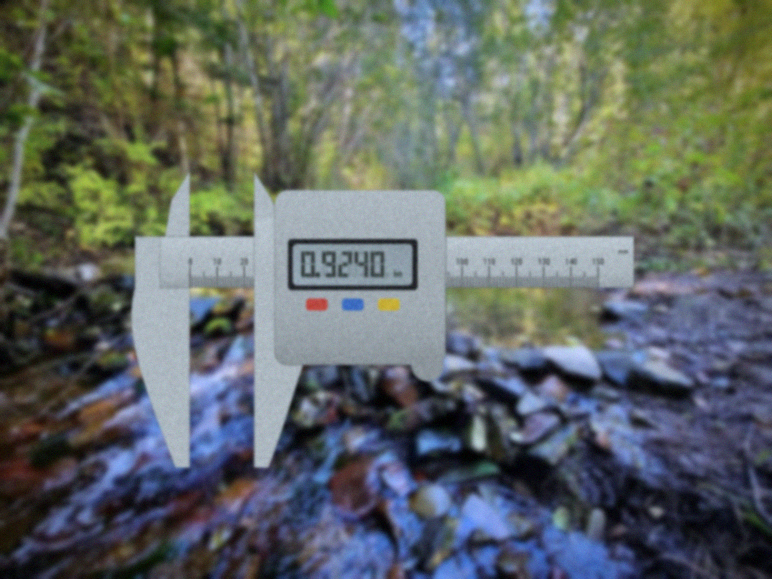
0.9240 in
